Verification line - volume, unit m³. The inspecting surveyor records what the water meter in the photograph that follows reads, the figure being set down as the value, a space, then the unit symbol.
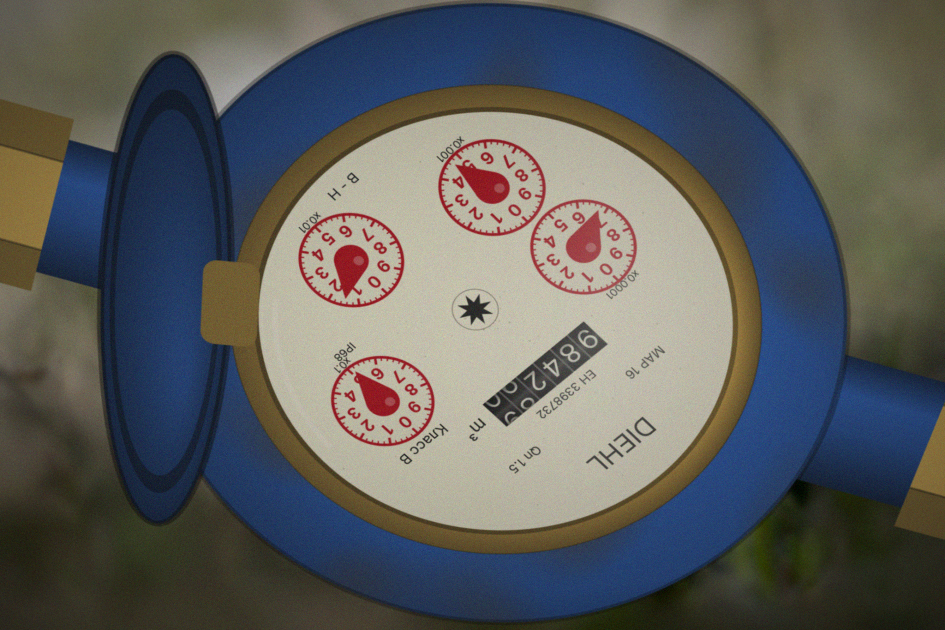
984289.5146 m³
